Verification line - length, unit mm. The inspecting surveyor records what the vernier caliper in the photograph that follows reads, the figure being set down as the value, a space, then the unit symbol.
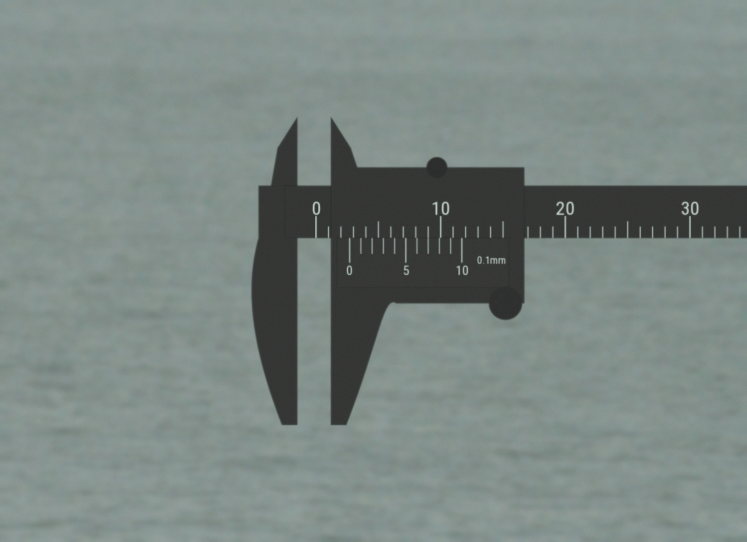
2.7 mm
